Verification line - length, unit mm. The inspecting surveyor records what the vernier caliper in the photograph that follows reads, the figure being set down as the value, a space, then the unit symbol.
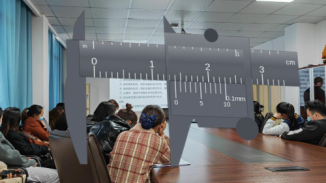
14.0 mm
